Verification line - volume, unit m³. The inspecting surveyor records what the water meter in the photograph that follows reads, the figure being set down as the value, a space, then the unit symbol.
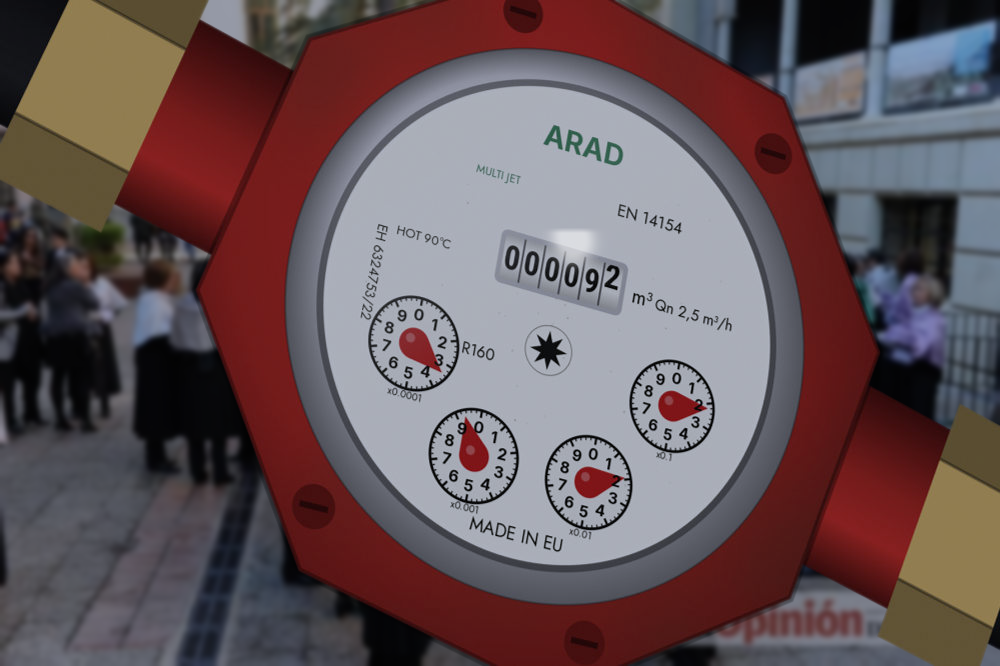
92.2193 m³
